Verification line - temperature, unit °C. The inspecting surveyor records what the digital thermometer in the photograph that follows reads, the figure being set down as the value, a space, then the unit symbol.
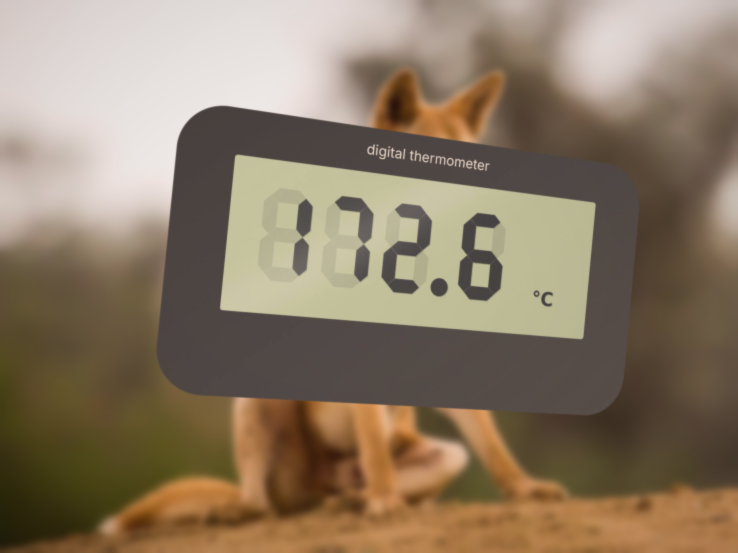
172.6 °C
